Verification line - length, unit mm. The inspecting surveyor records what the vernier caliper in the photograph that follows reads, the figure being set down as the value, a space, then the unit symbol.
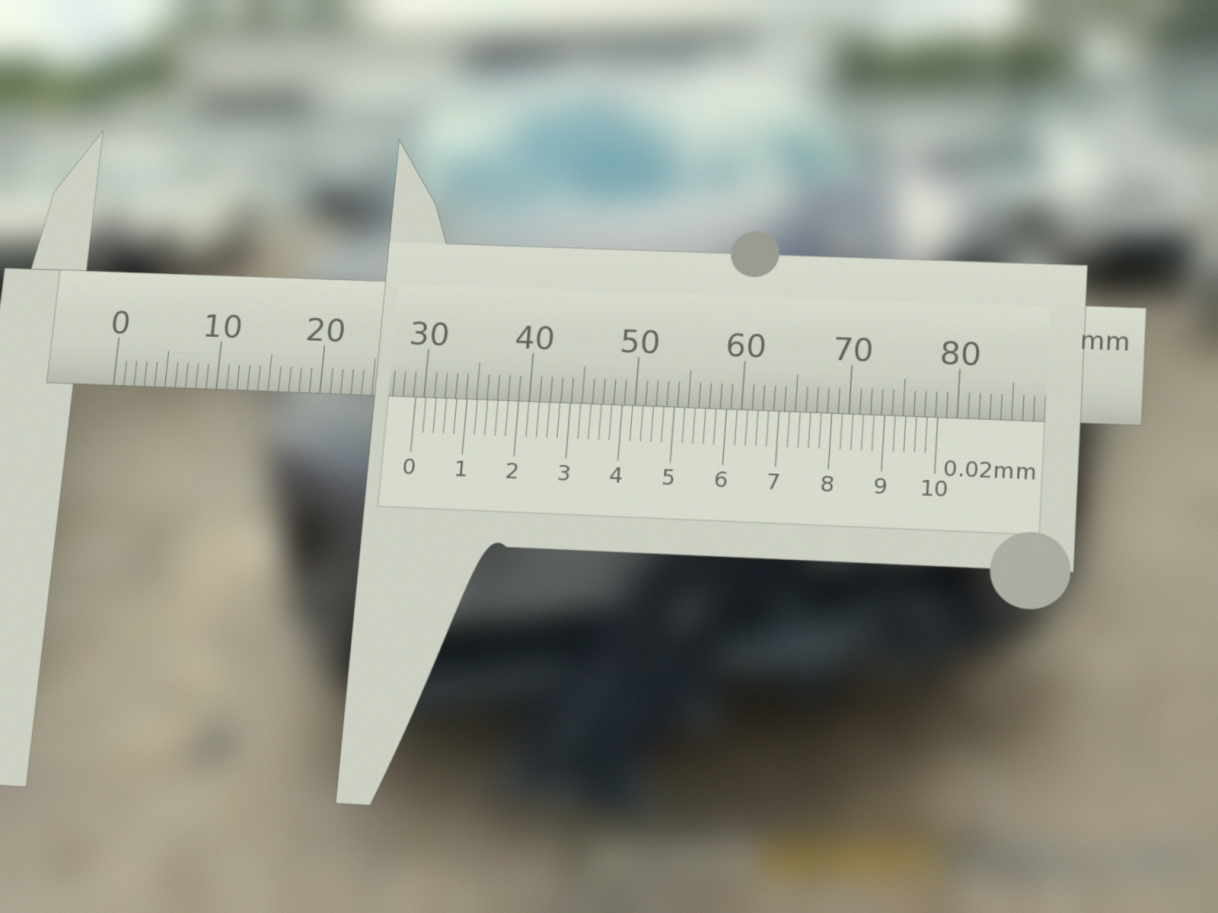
29.2 mm
